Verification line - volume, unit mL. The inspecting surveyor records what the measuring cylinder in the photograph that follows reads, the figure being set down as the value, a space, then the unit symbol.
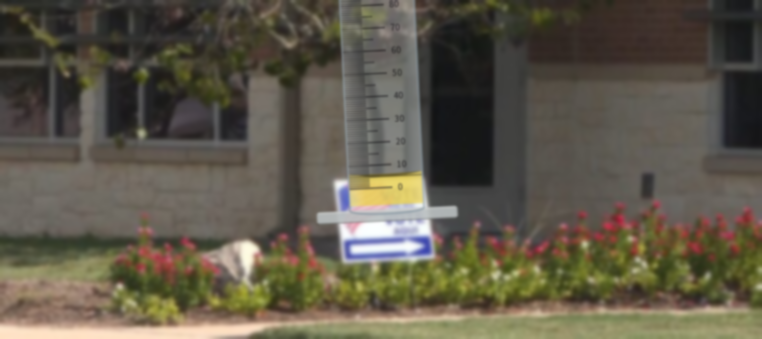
5 mL
